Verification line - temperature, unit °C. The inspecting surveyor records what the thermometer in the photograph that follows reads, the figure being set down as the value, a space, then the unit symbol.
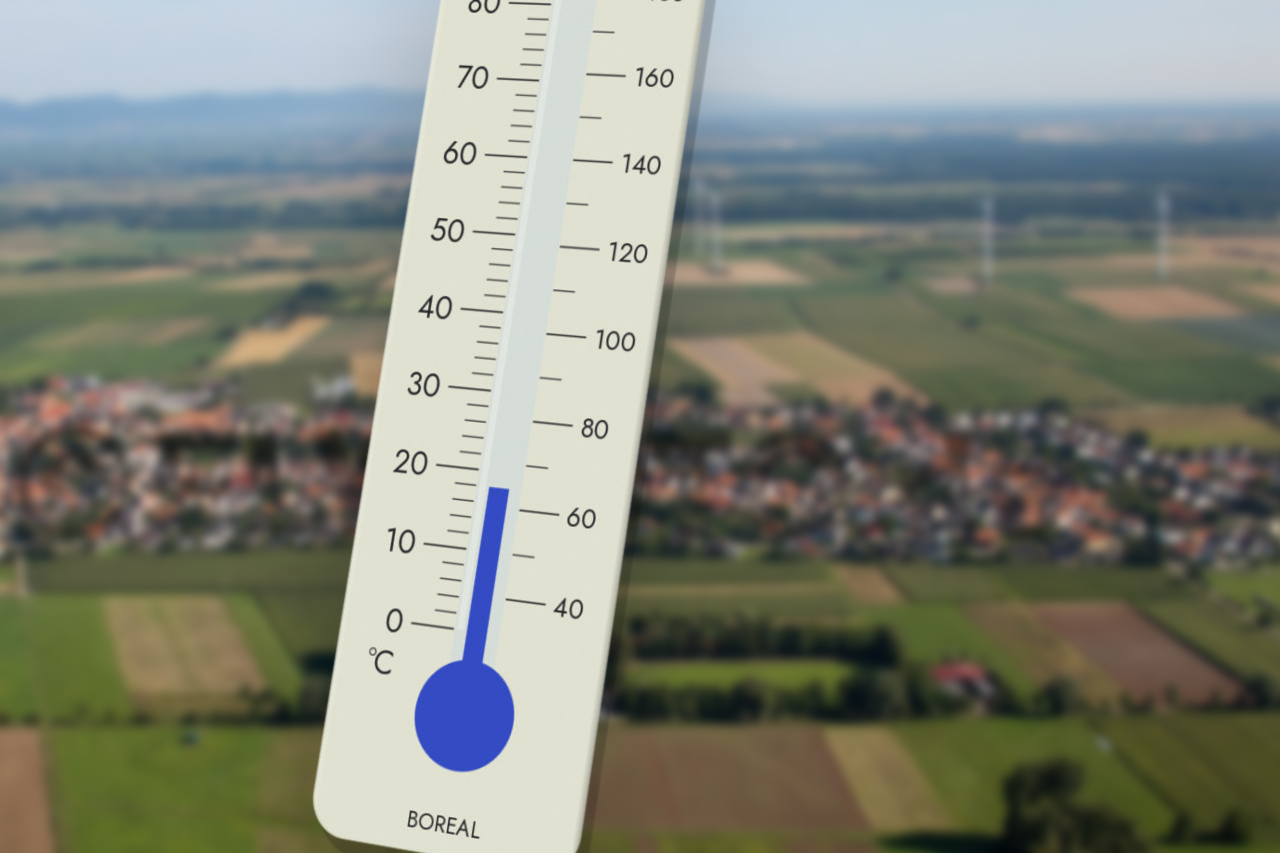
18 °C
